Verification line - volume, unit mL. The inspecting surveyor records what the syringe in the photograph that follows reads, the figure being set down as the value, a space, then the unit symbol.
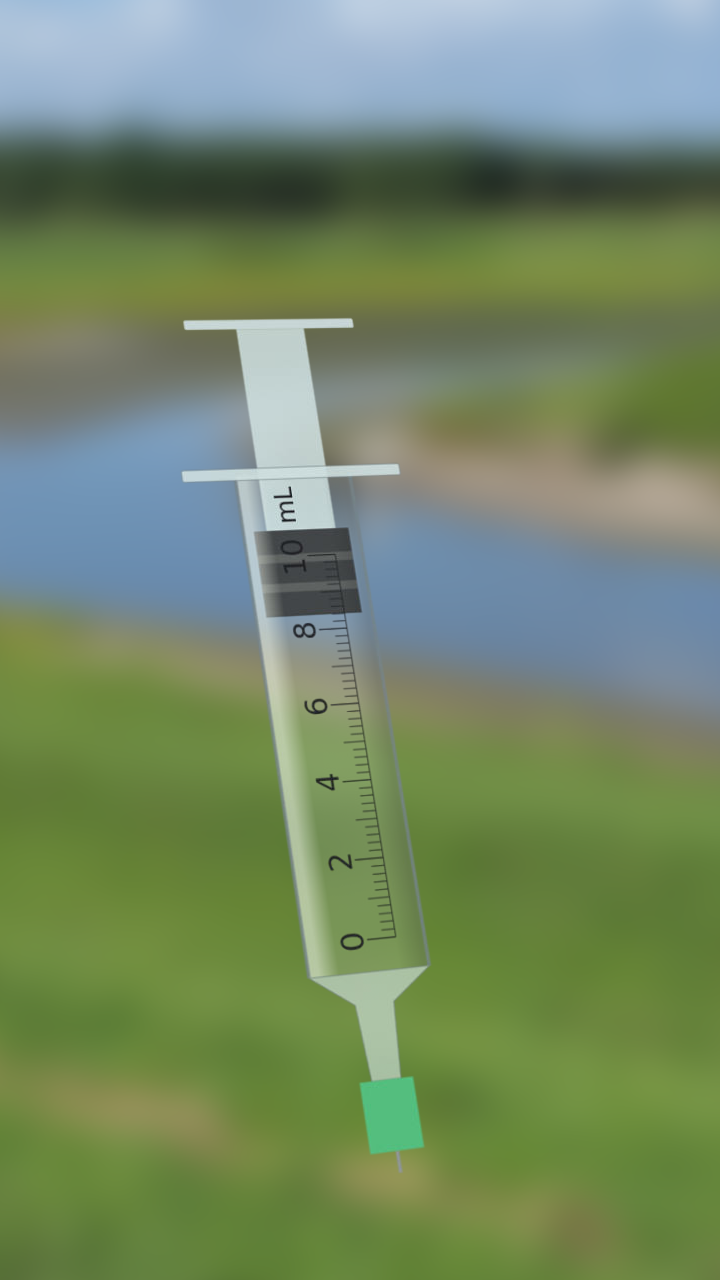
8.4 mL
